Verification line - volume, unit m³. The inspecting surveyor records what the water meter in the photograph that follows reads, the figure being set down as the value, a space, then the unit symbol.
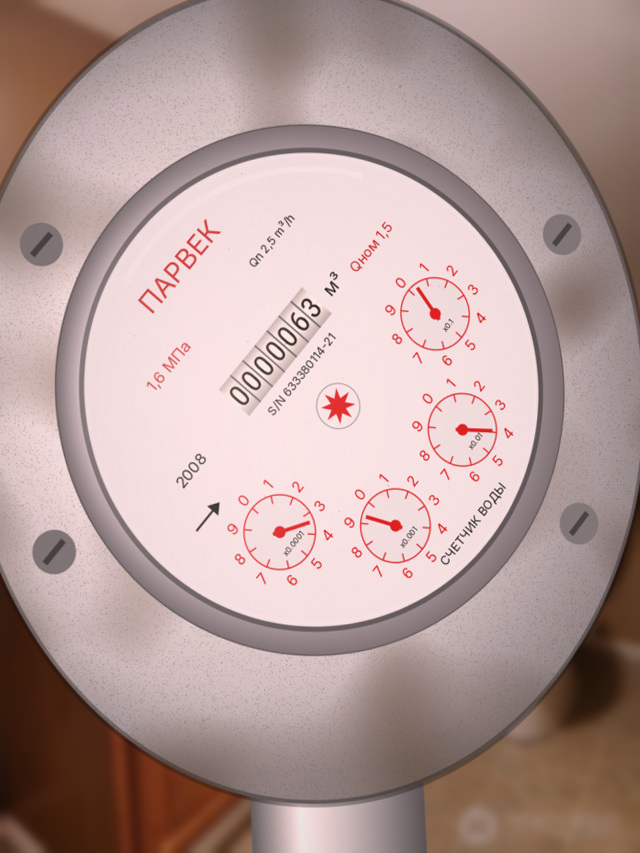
63.0393 m³
